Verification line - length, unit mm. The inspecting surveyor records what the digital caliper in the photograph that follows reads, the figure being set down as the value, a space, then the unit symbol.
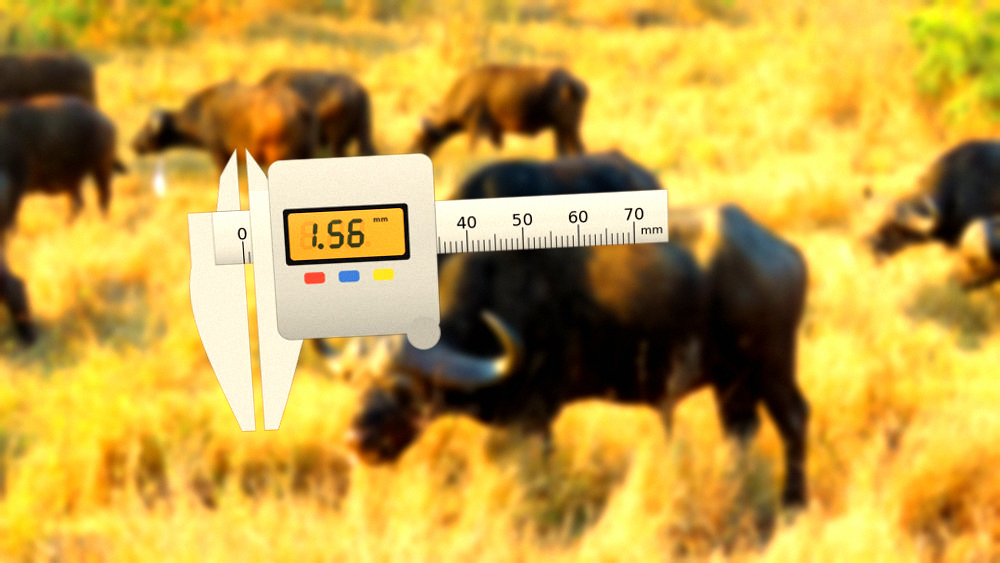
1.56 mm
